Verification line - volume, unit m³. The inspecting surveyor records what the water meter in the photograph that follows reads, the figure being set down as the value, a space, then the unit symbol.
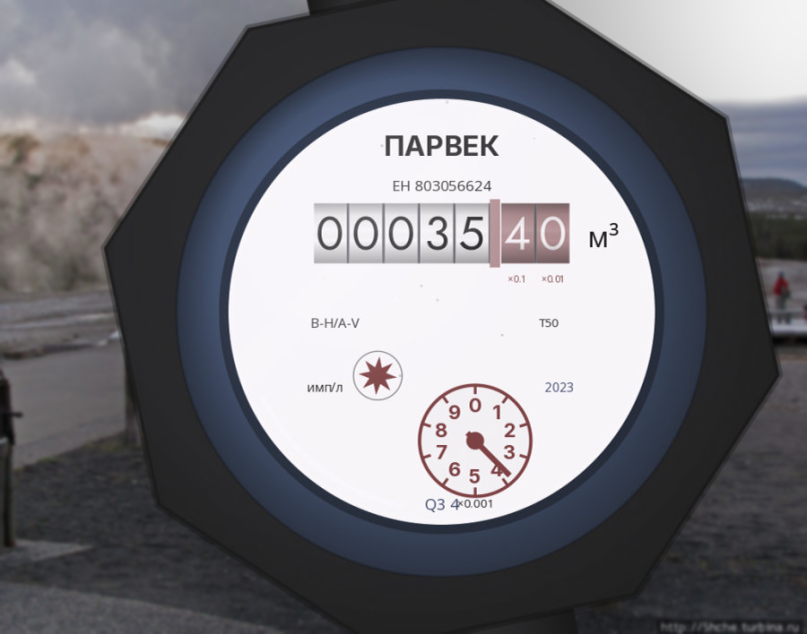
35.403 m³
